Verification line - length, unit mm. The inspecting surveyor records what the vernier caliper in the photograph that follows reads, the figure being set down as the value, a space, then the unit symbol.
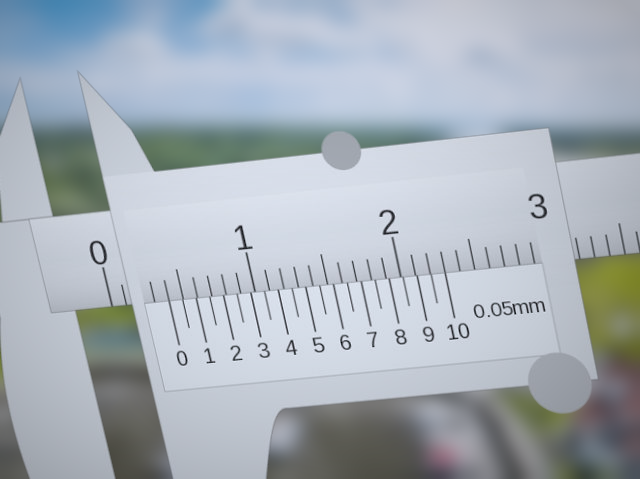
4.0 mm
